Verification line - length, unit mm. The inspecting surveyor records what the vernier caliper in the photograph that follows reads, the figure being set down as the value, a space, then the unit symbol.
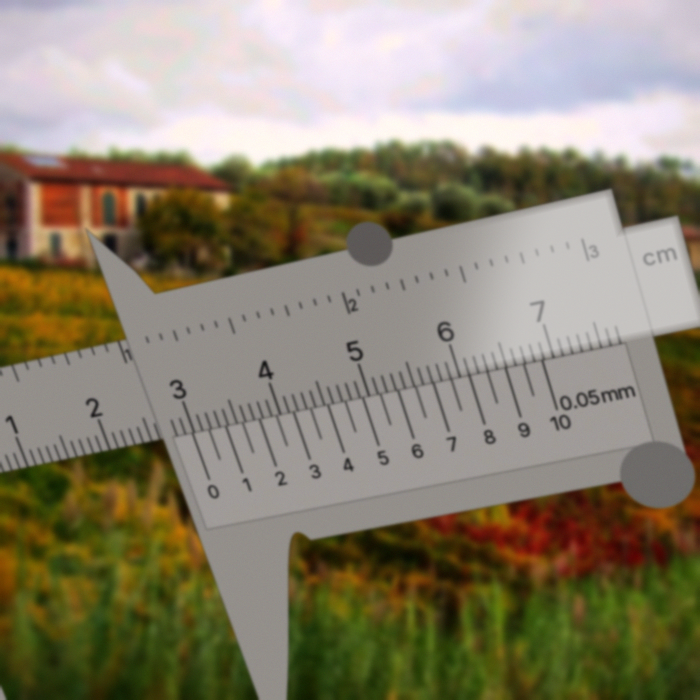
29.8 mm
